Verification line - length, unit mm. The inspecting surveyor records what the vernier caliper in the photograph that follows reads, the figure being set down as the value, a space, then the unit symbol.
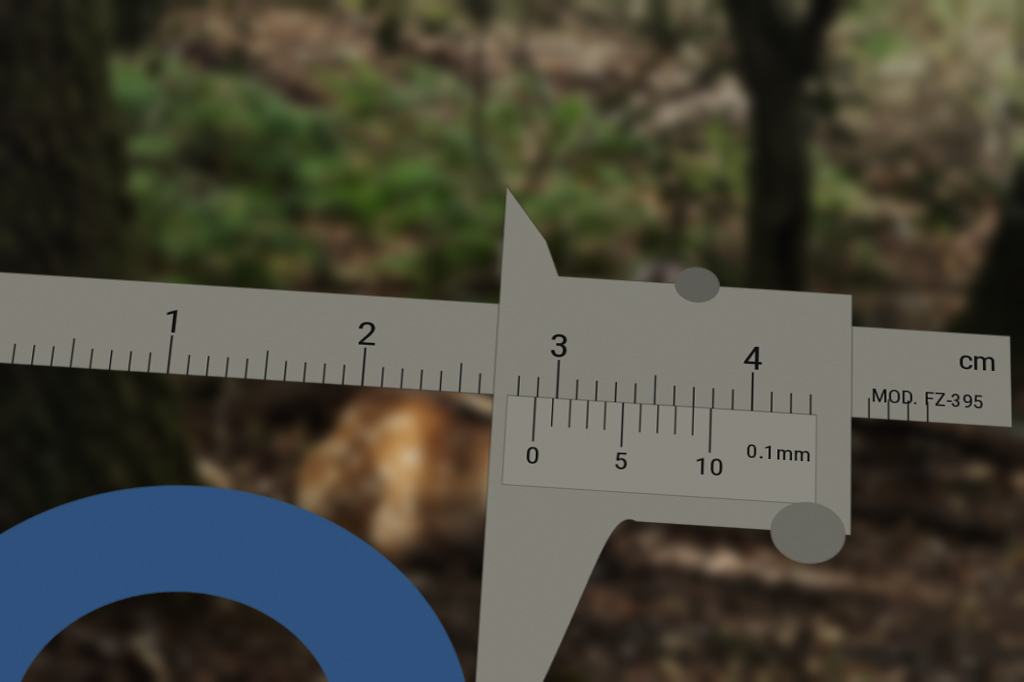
28.9 mm
